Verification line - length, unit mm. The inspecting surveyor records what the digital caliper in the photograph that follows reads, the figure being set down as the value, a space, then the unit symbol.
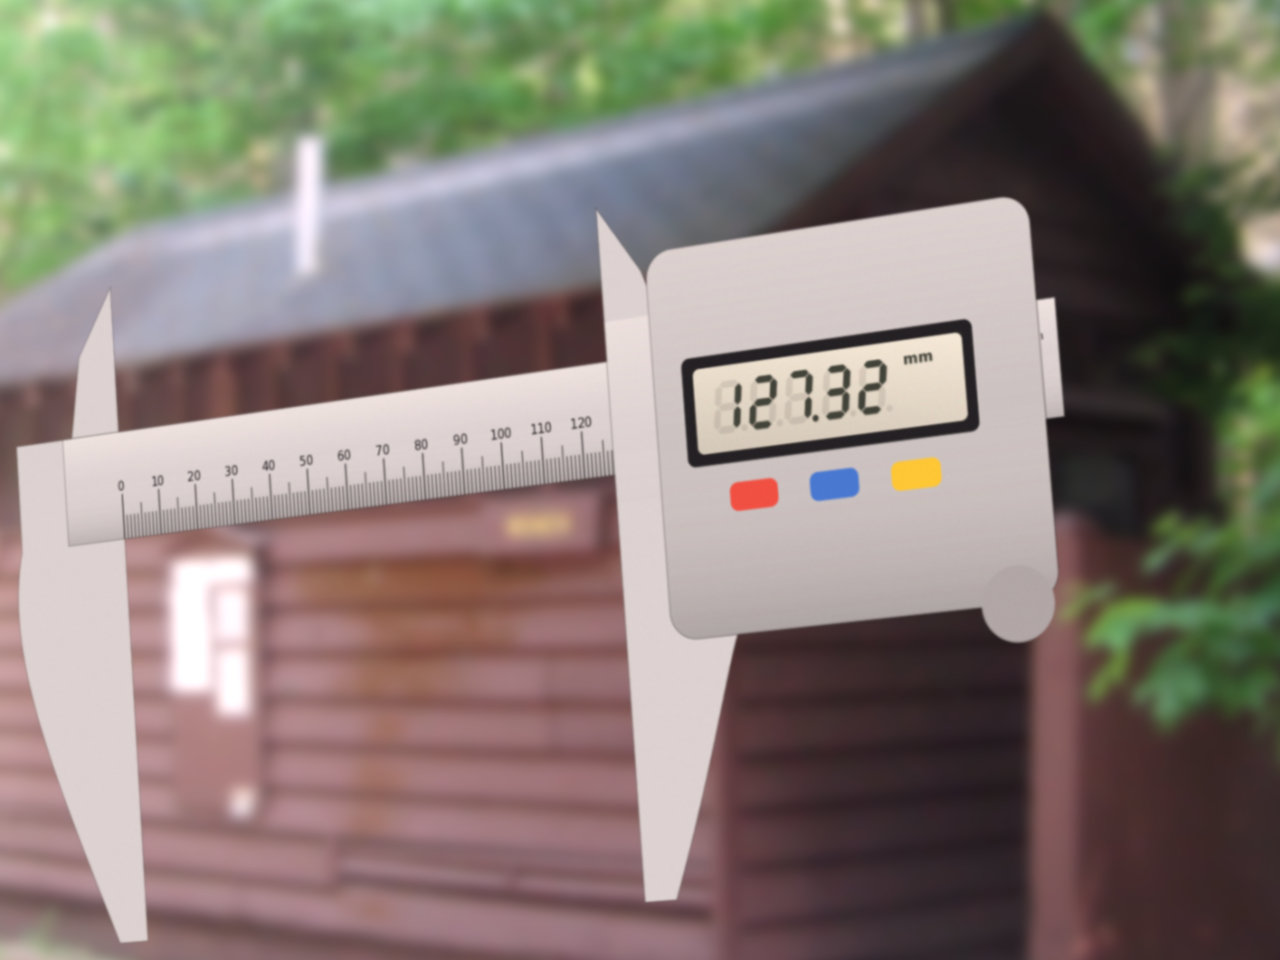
127.32 mm
